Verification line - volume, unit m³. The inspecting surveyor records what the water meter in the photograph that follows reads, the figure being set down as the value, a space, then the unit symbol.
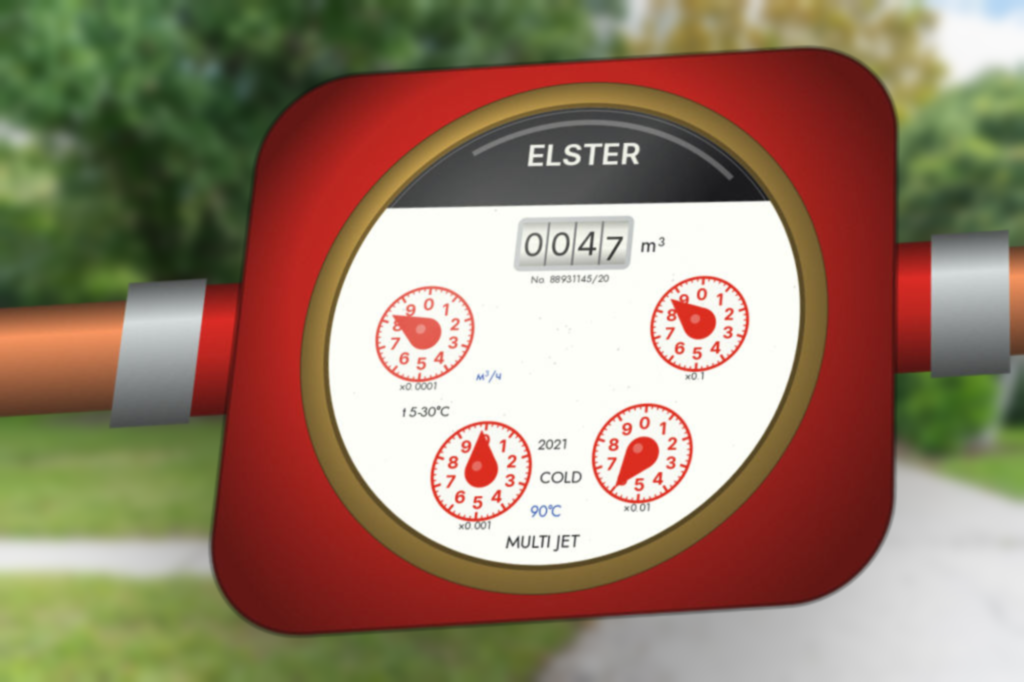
46.8598 m³
